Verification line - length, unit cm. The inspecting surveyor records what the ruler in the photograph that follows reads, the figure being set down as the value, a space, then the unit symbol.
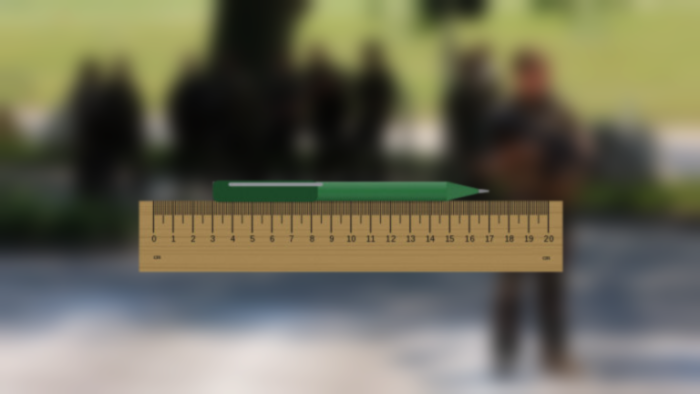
14 cm
